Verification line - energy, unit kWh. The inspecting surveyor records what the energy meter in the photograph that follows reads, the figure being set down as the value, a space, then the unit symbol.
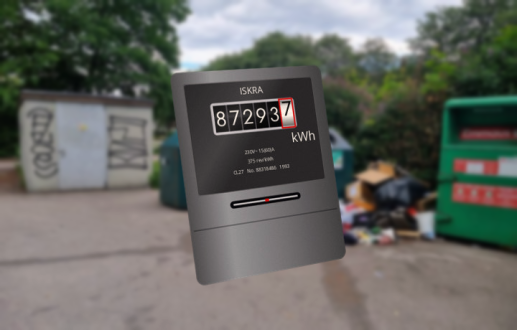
87293.7 kWh
